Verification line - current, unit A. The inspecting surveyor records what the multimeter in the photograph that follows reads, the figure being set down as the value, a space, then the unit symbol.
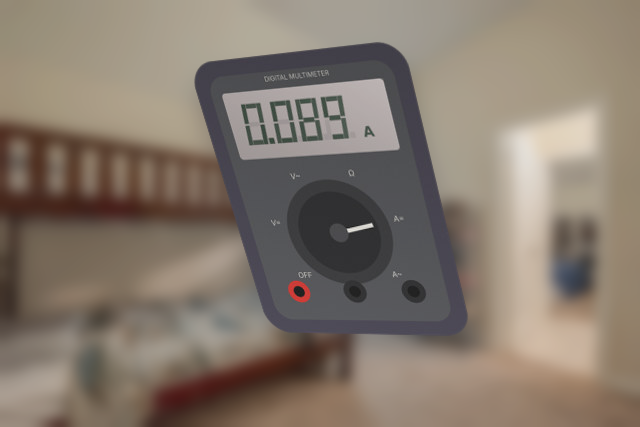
0.089 A
